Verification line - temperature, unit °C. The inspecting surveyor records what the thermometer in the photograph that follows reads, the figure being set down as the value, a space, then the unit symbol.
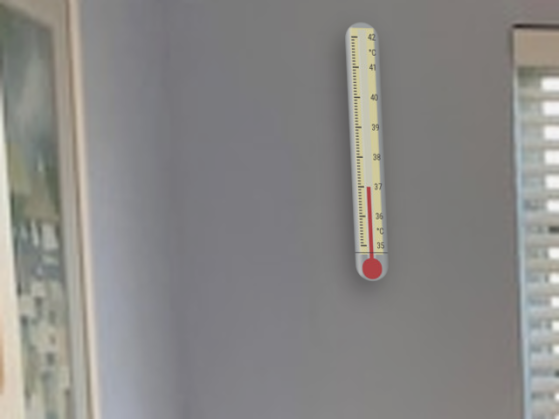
37 °C
